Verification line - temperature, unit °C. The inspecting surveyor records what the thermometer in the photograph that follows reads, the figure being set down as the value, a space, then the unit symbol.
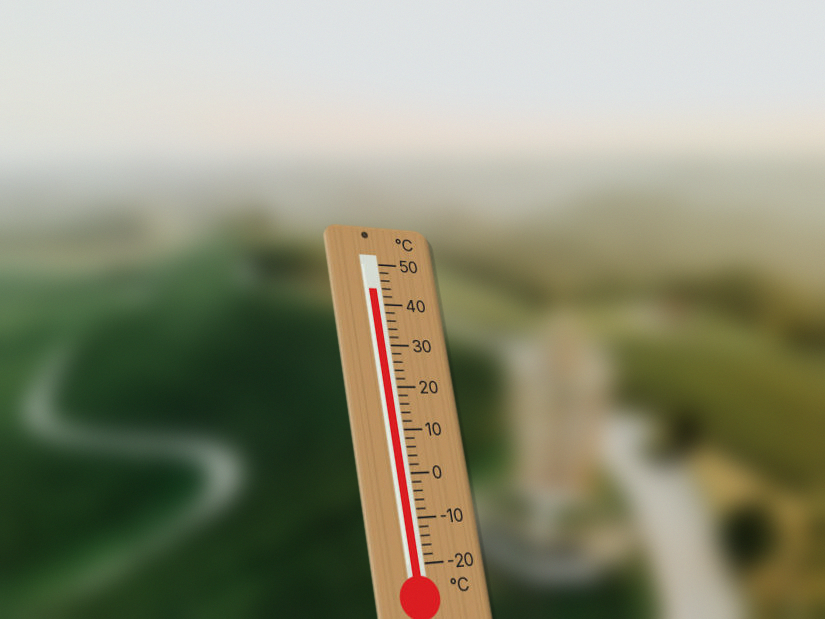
44 °C
